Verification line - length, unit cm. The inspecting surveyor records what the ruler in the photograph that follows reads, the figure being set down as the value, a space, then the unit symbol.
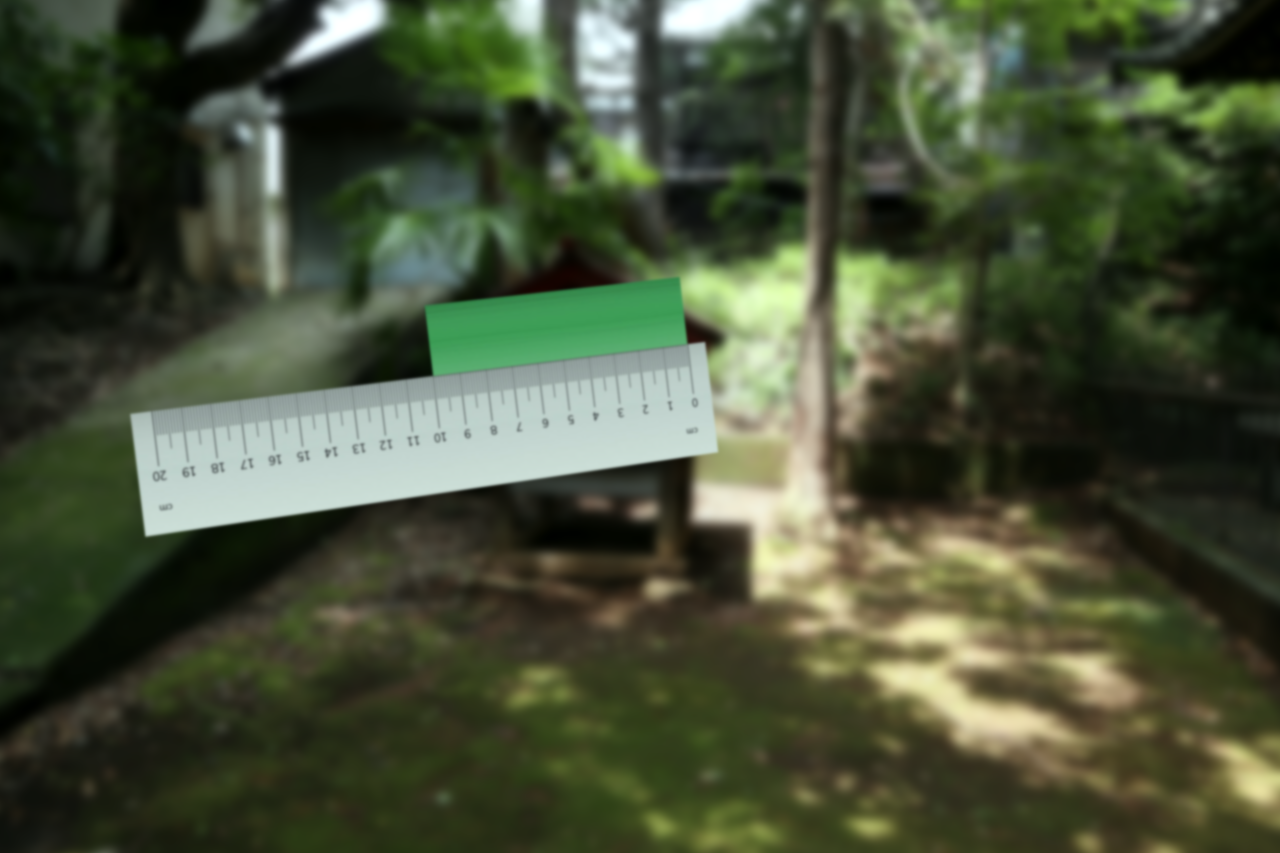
10 cm
